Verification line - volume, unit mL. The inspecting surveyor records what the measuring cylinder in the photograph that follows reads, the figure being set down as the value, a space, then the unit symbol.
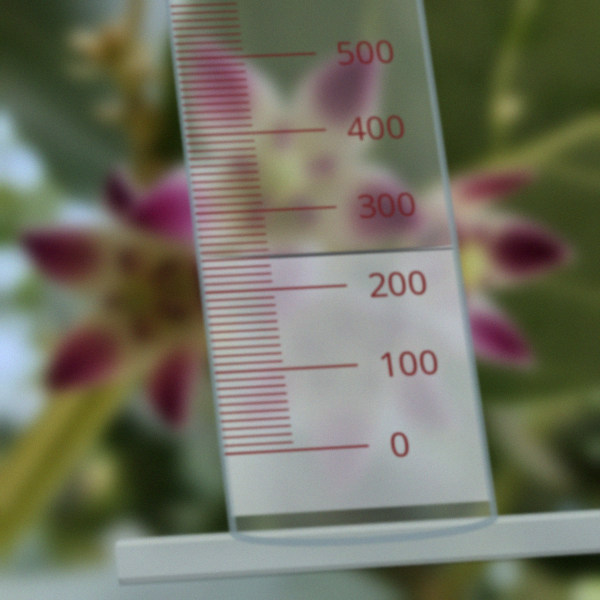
240 mL
